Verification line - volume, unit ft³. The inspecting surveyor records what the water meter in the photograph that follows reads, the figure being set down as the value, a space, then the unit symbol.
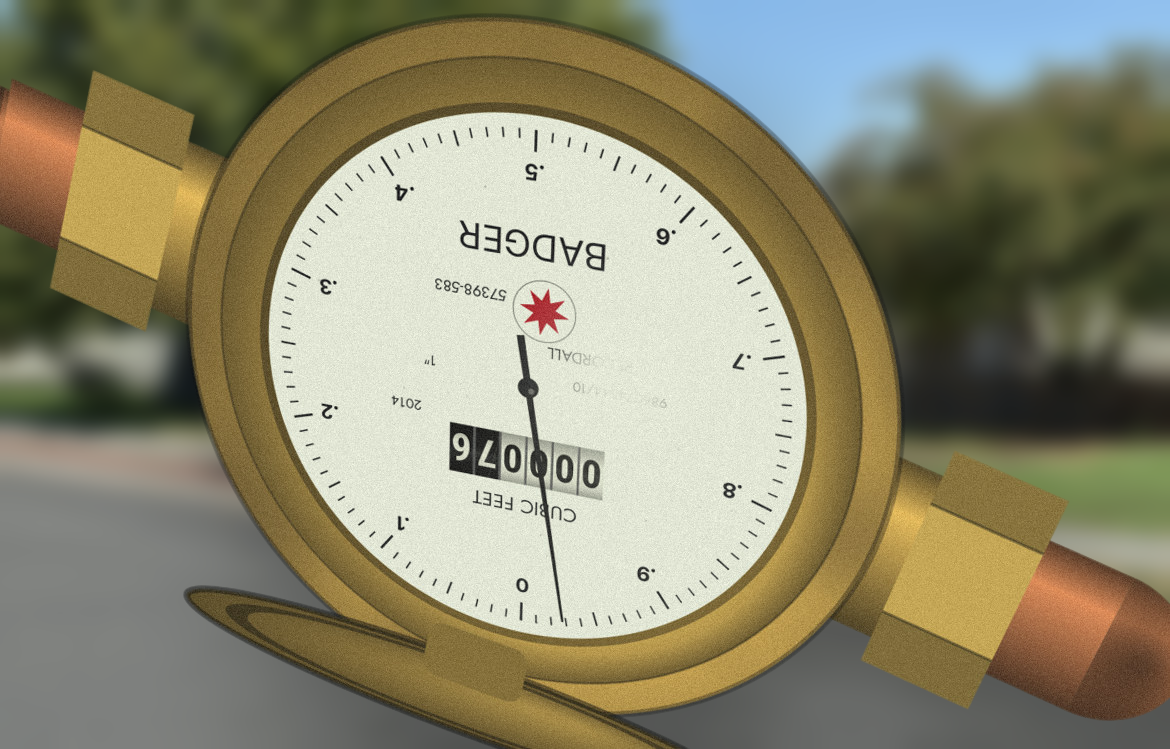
75.97 ft³
